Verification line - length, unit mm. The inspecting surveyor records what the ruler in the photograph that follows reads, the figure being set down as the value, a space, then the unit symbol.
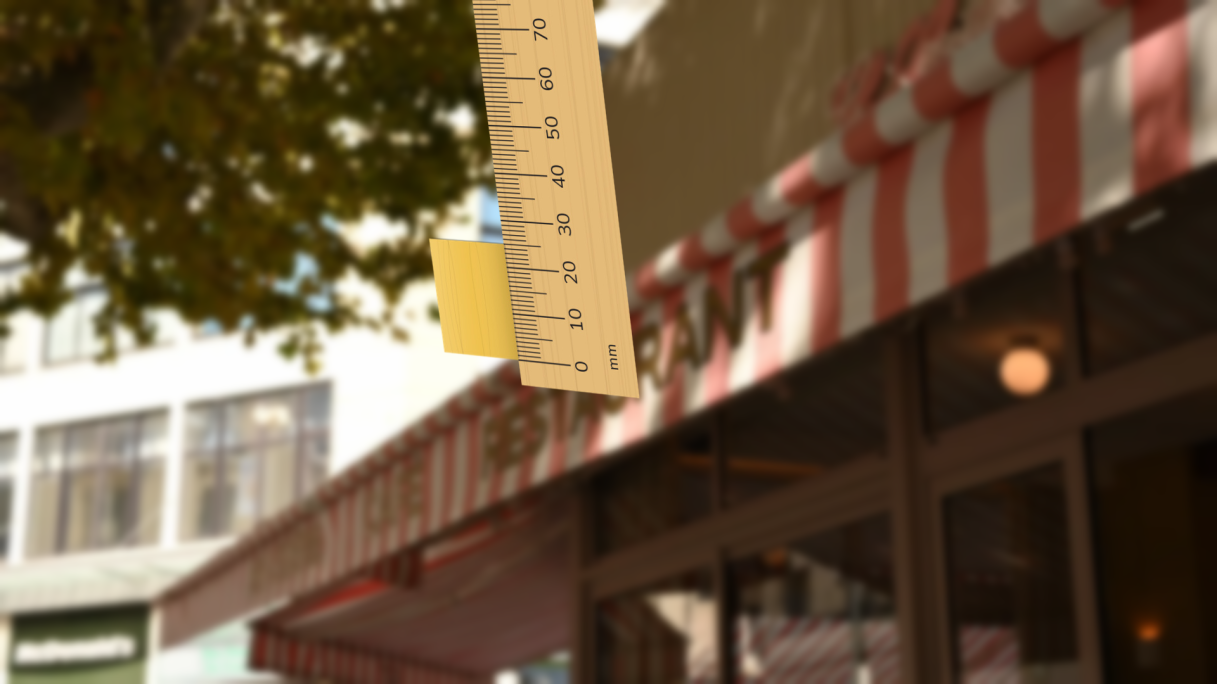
25 mm
